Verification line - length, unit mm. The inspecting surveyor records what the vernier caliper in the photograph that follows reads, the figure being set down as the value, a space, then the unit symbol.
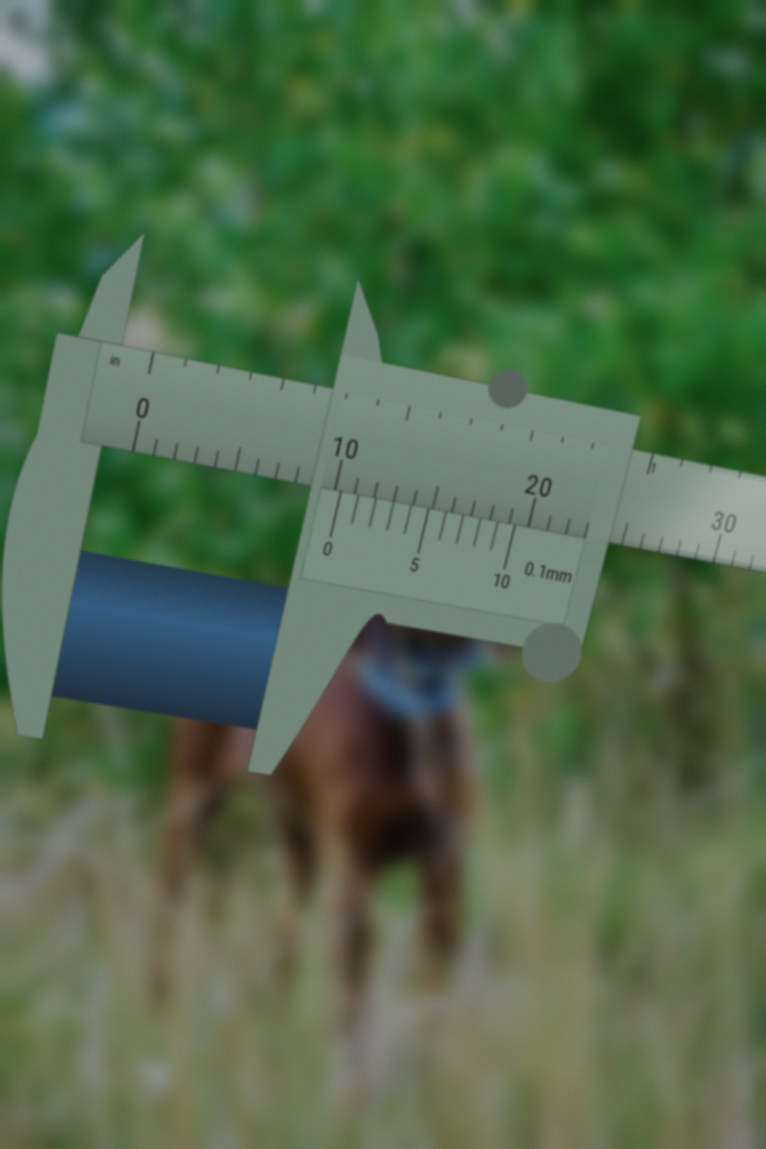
10.3 mm
